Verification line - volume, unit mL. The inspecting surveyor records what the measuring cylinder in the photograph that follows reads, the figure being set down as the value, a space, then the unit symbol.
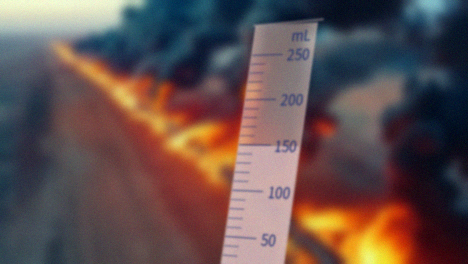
150 mL
